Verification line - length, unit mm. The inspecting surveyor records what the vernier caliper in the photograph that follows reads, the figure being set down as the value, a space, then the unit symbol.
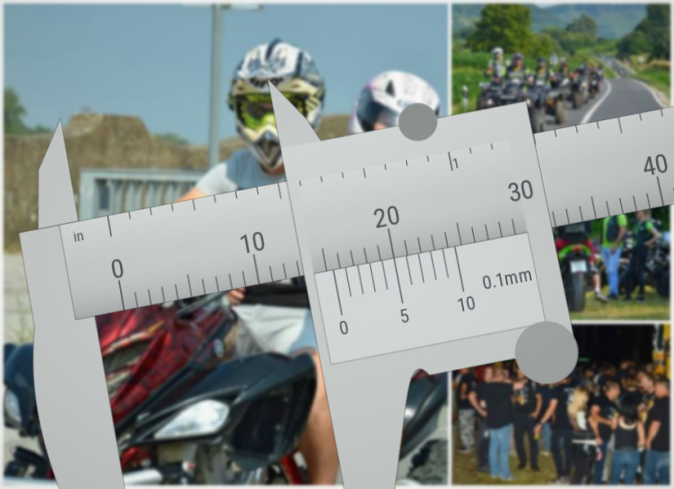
15.5 mm
